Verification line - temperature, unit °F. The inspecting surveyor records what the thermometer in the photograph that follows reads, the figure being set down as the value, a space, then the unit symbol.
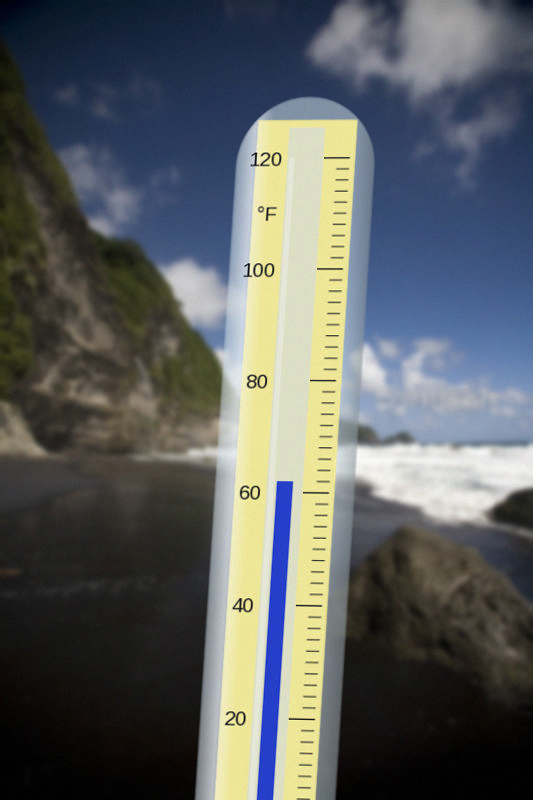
62 °F
